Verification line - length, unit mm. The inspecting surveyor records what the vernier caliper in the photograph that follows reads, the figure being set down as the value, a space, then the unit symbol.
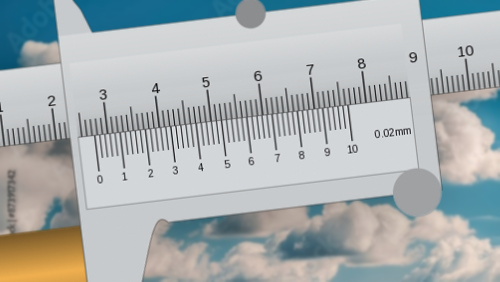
27.5 mm
